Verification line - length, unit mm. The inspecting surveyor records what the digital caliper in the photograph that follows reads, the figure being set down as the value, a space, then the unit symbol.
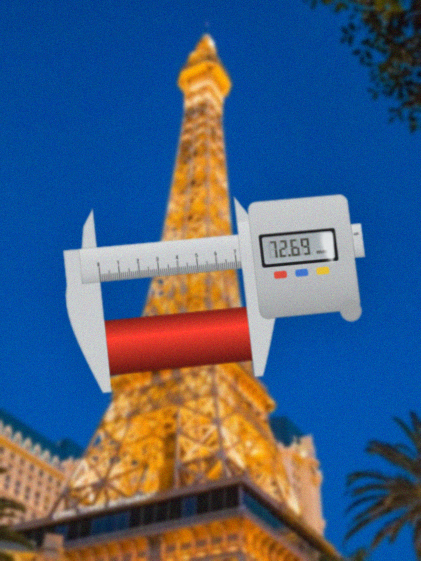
72.69 mm
